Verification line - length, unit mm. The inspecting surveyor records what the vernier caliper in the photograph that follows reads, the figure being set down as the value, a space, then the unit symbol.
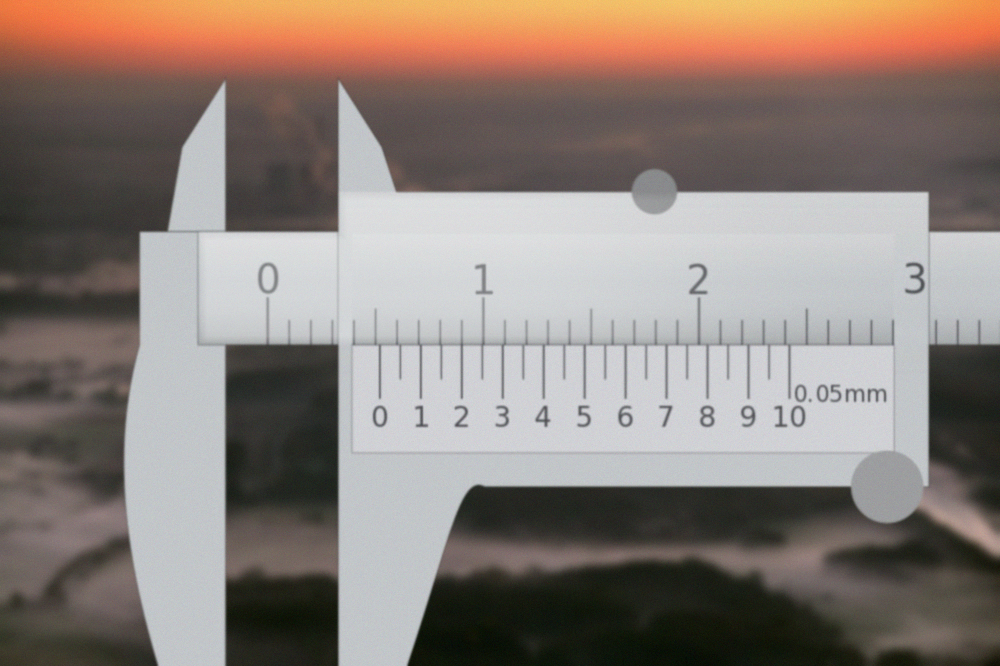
5.2 mm
